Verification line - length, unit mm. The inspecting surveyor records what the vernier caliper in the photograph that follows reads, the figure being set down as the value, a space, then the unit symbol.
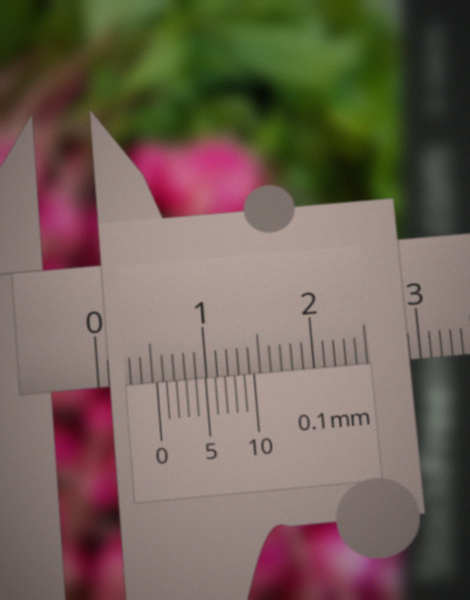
5.4 mm
